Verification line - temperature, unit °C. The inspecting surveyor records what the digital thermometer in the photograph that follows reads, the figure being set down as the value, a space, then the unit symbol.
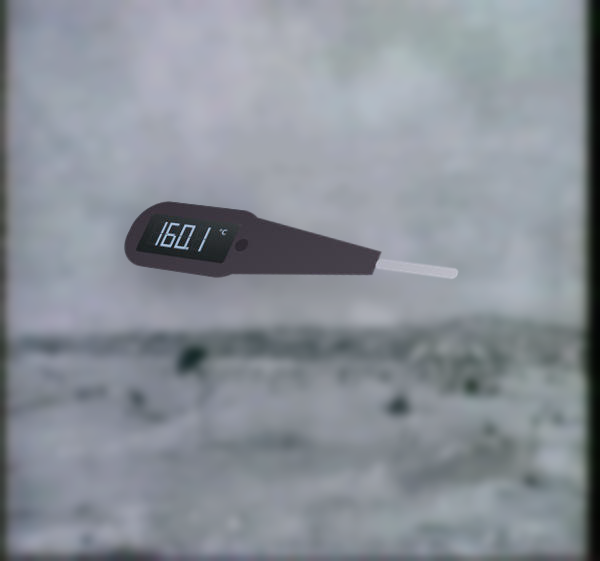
160.1 °C
